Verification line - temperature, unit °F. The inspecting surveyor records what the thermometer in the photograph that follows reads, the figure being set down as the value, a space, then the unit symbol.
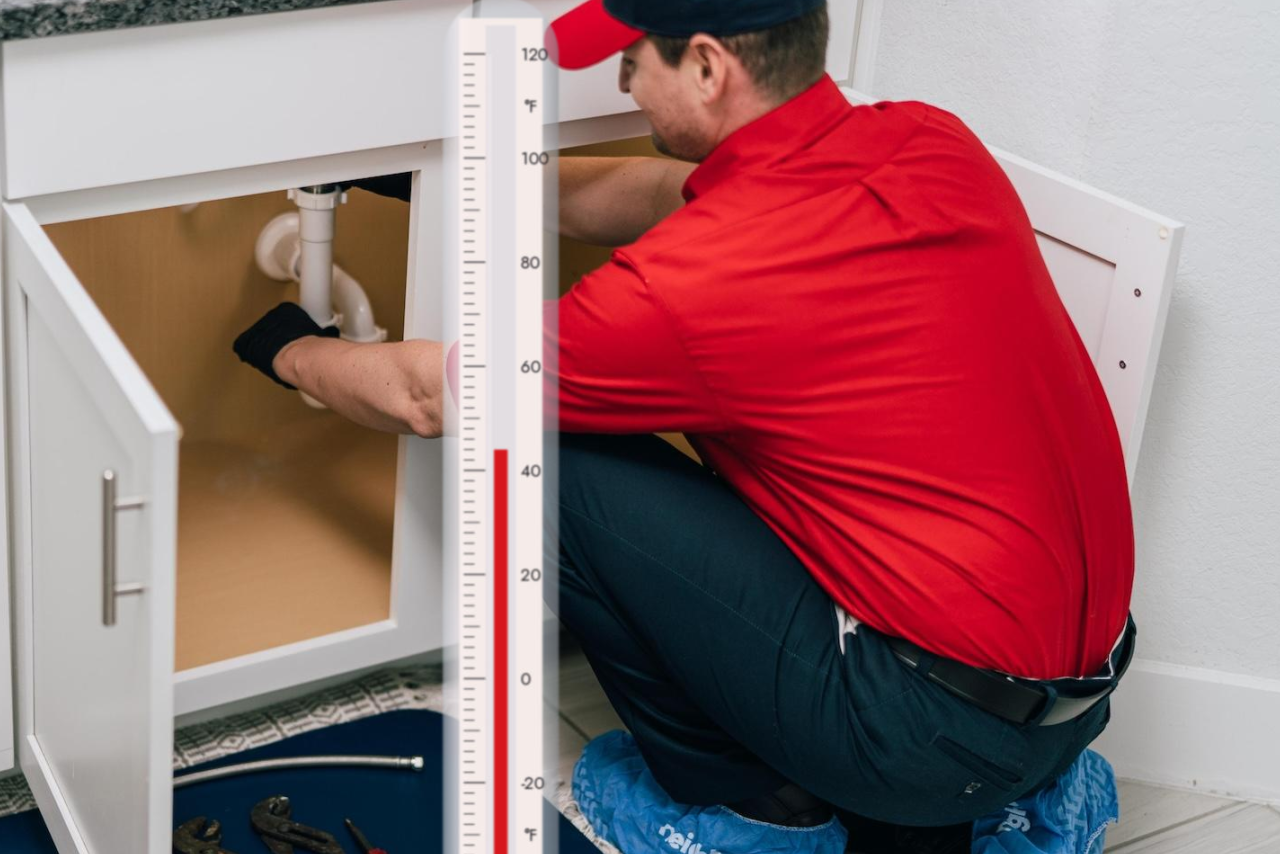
44 °F
